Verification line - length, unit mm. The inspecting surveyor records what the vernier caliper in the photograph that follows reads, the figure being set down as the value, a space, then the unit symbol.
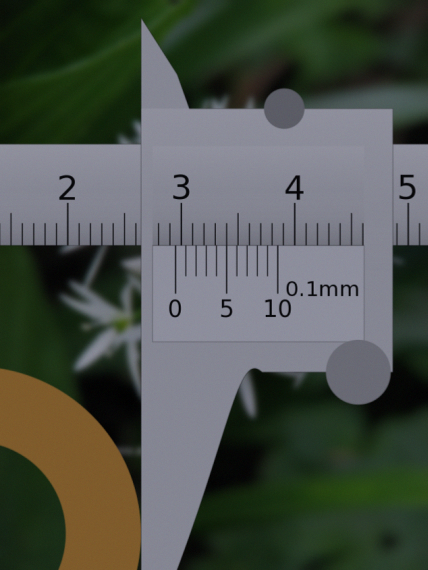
29.5 mm
